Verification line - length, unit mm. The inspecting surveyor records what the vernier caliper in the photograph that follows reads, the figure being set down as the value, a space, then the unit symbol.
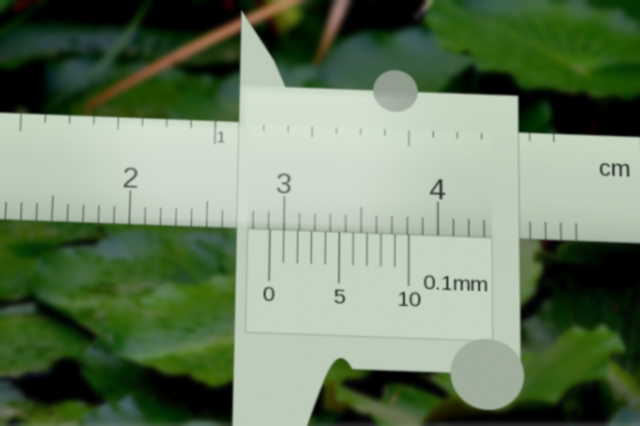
29.1 mm
